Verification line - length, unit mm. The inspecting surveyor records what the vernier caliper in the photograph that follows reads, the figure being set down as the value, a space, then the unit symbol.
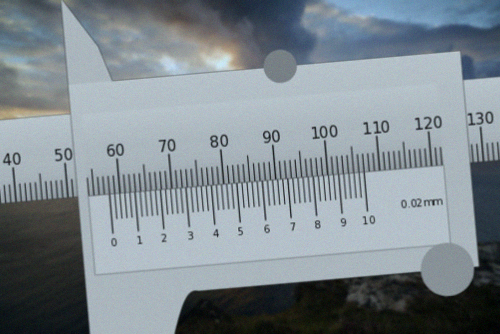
58.0 mm
